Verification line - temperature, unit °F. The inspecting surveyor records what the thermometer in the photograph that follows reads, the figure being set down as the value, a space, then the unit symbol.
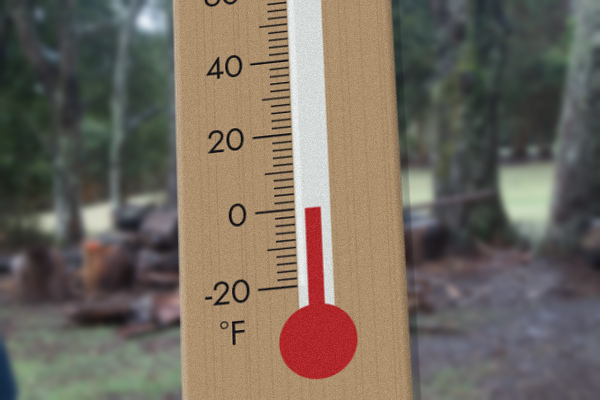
0 °F
